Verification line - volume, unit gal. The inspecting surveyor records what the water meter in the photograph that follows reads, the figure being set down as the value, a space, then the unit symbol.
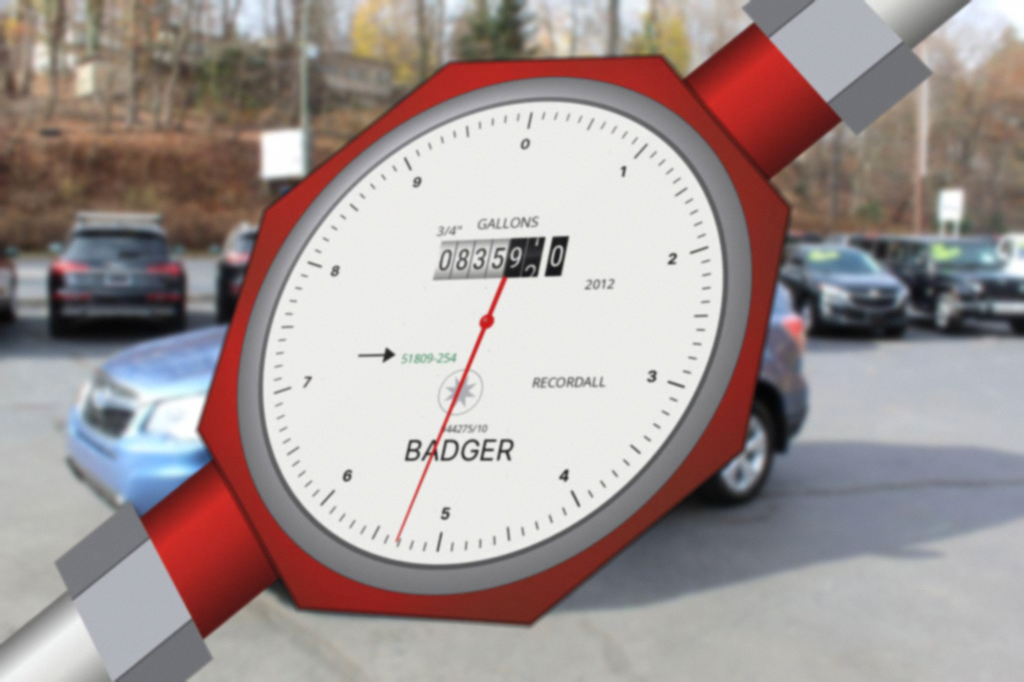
835915.3 gal
